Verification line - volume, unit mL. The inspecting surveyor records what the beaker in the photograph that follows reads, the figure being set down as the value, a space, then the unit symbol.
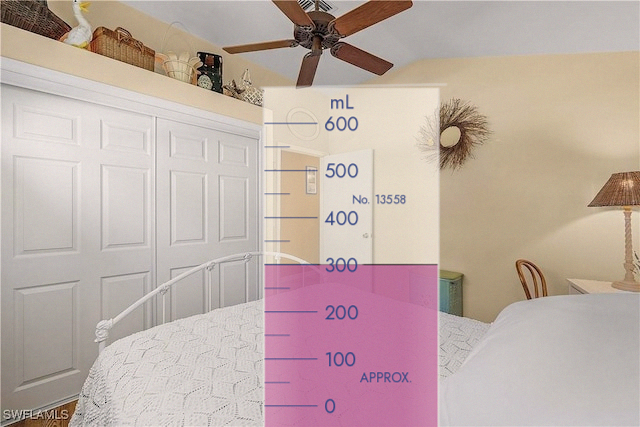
300 mL
